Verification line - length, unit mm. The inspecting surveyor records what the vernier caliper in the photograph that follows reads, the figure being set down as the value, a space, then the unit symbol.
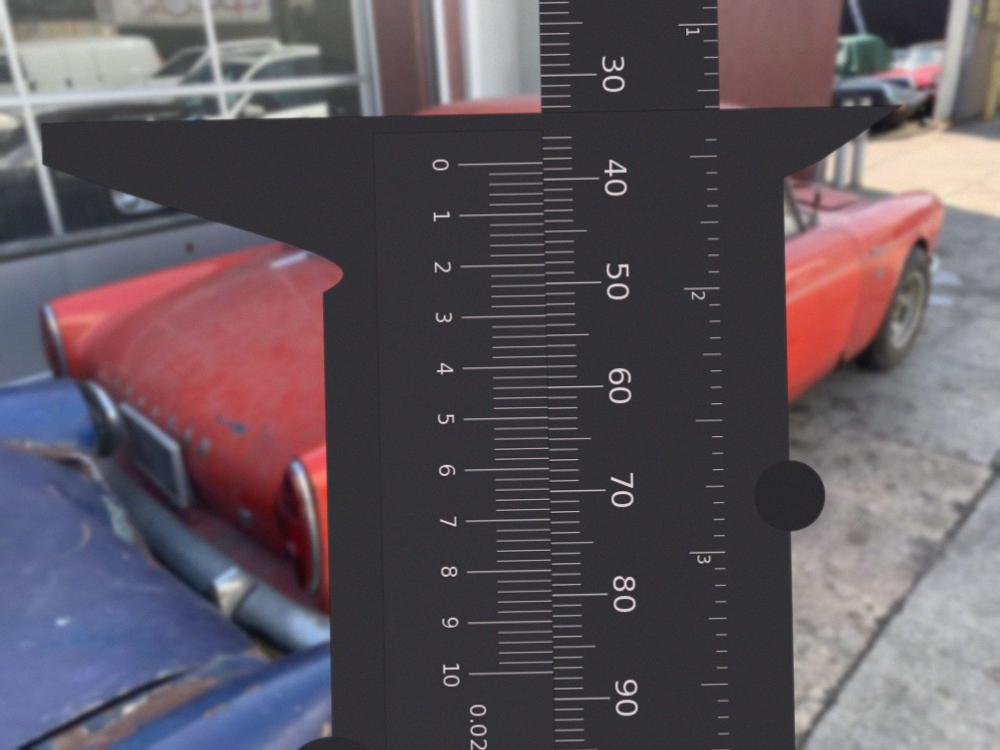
38.4 mm
